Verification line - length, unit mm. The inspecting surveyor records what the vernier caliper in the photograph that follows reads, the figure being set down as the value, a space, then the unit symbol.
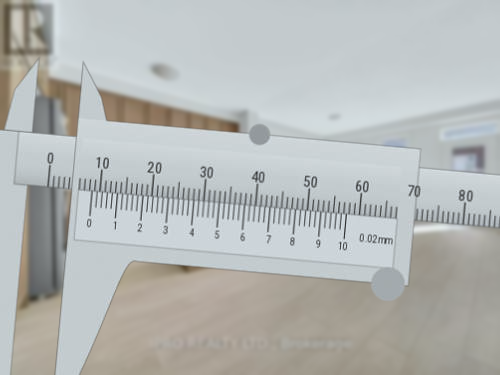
8.5 mm
